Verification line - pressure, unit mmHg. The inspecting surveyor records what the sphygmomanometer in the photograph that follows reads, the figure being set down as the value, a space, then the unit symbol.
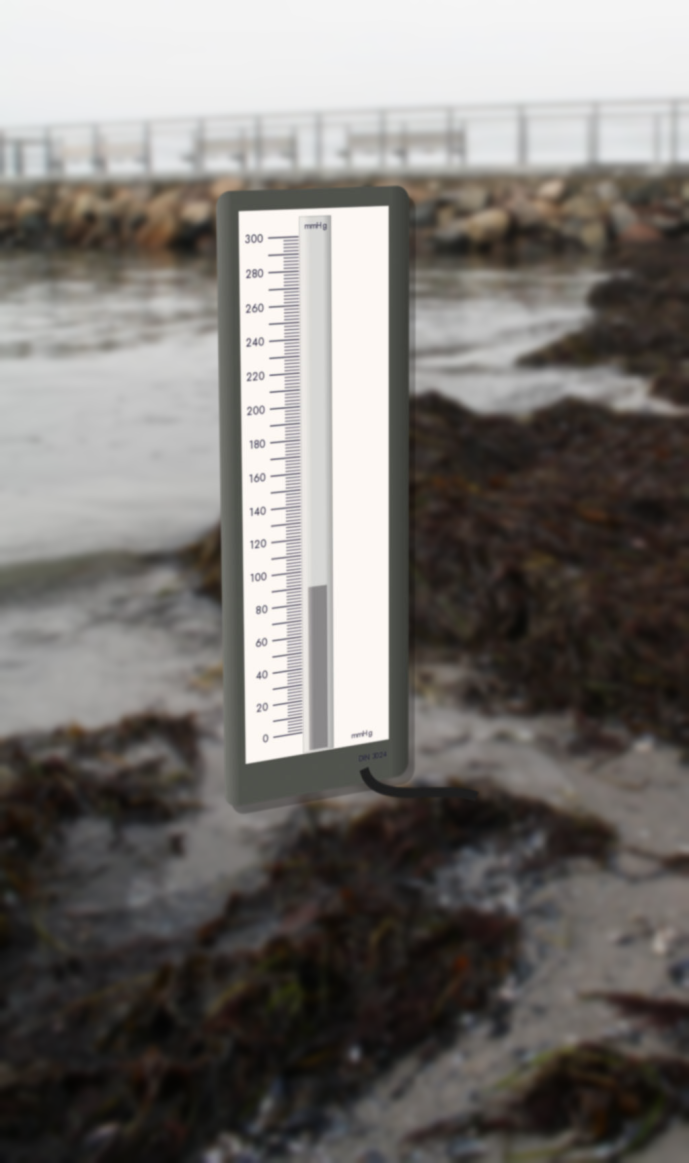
90 mmHg
